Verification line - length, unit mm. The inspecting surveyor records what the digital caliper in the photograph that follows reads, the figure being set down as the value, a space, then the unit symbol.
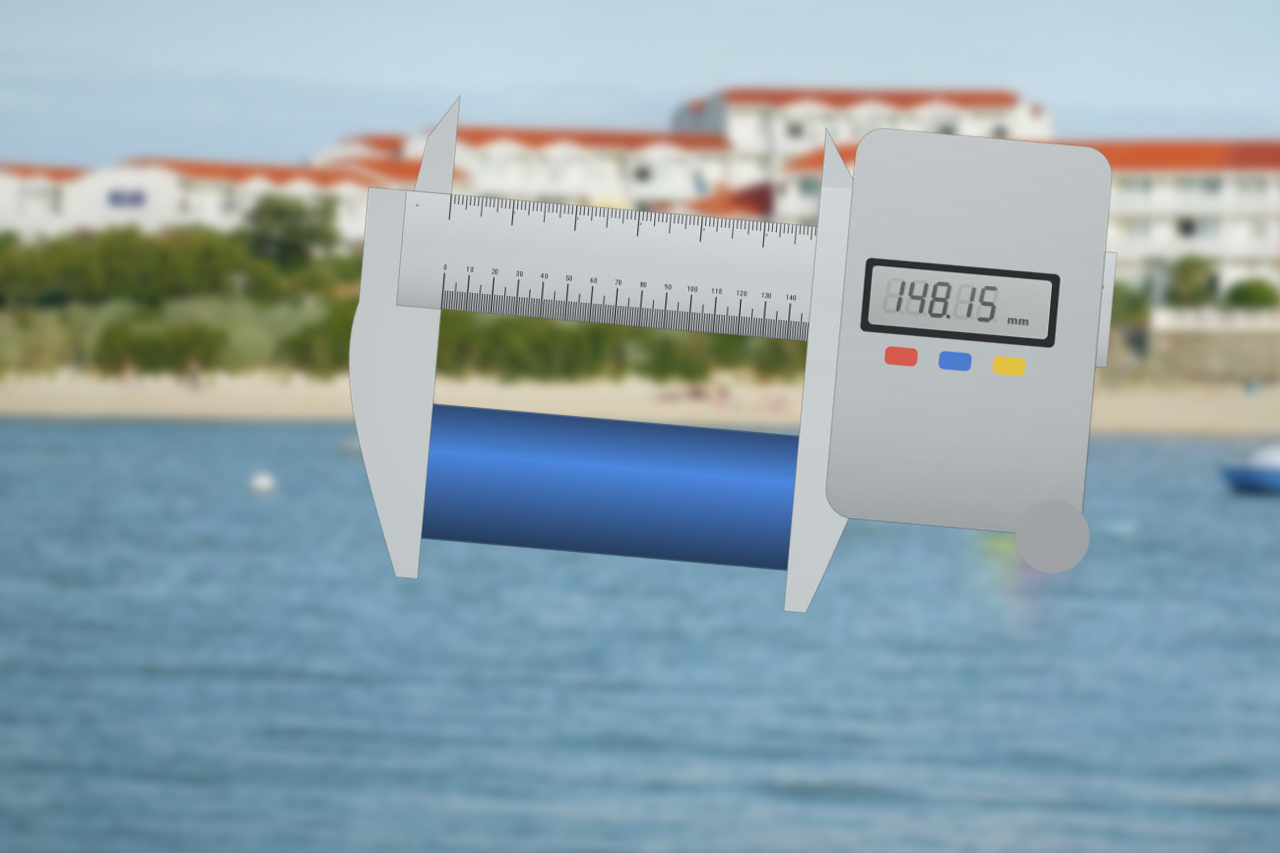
148.15 mm
